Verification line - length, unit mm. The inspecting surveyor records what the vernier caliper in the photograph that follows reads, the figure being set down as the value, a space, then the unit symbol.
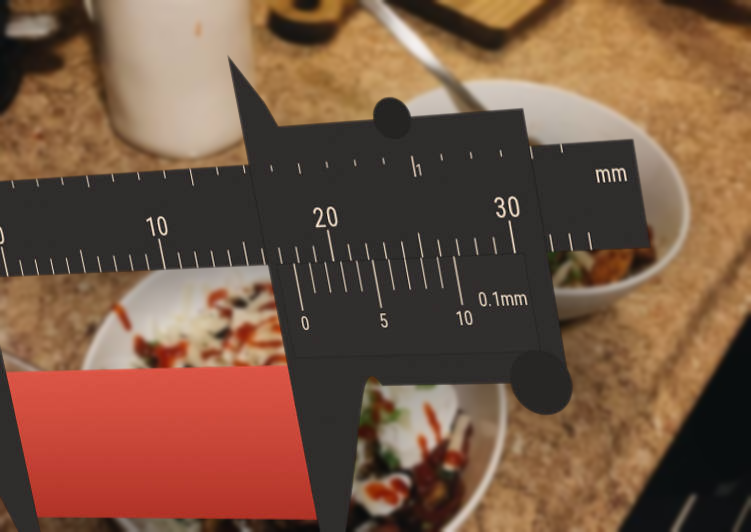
17.7 mm
